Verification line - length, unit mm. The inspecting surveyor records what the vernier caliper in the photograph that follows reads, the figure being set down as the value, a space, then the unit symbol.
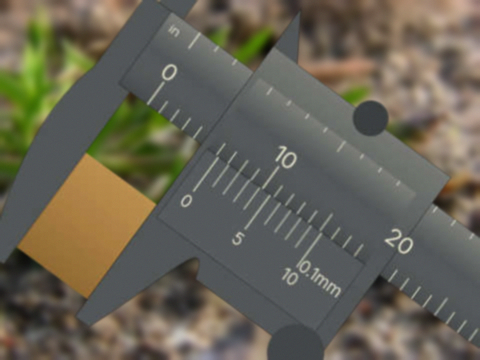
6.2 mm
